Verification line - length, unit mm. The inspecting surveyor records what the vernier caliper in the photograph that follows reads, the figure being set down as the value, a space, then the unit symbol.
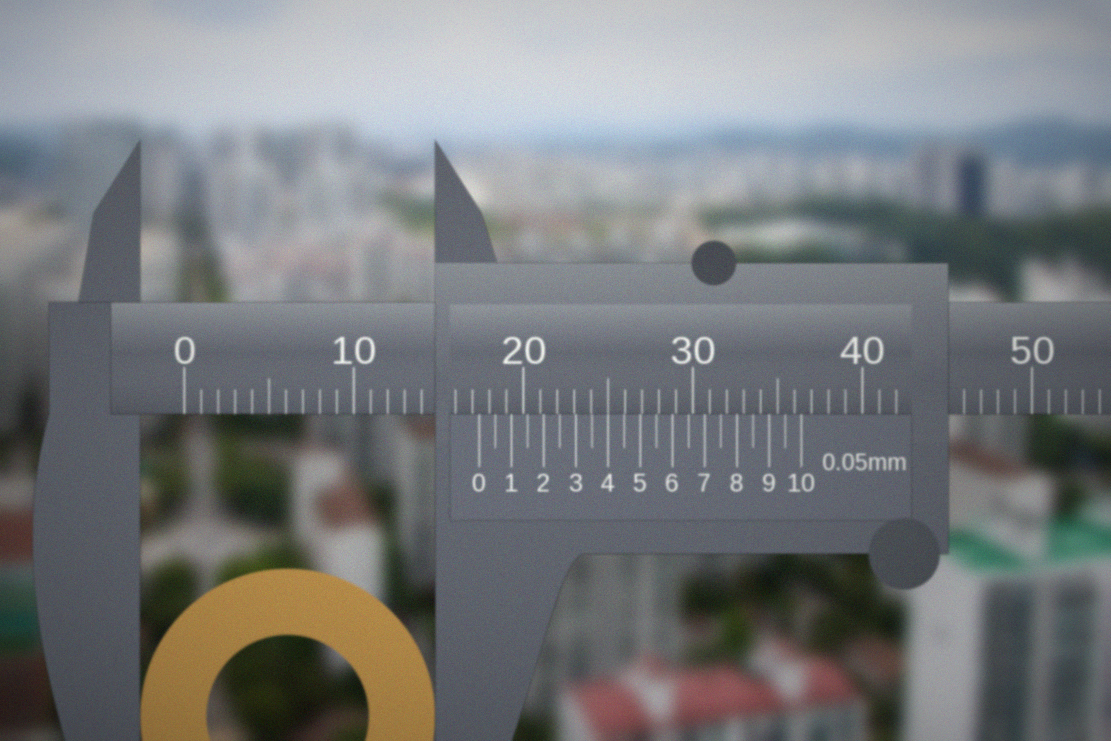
17.4 mm
